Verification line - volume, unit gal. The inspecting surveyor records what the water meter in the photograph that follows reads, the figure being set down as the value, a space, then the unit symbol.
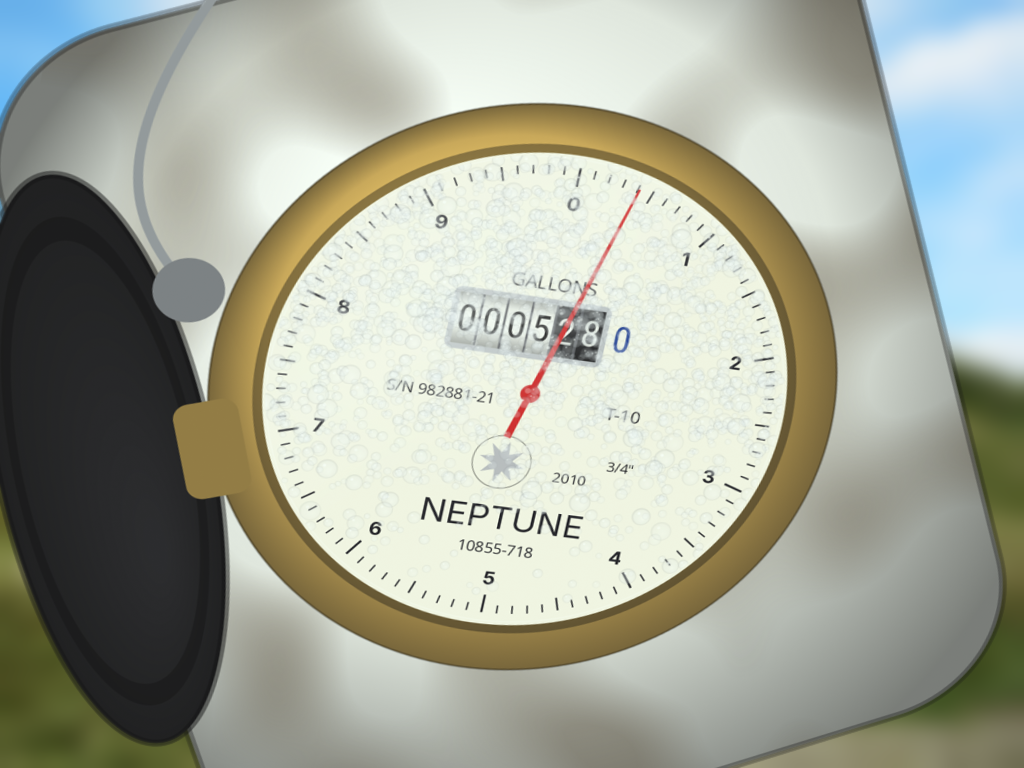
5280.4 gal
